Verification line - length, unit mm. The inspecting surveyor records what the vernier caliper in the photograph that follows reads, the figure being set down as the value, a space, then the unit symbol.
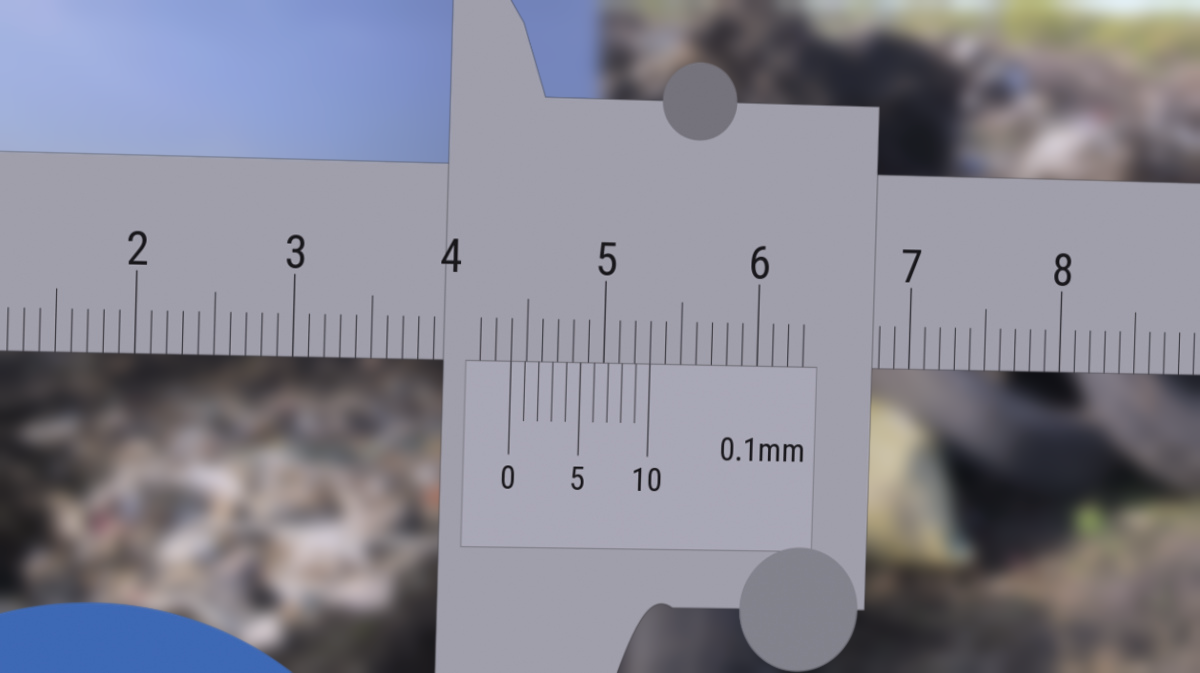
44.0 mm
